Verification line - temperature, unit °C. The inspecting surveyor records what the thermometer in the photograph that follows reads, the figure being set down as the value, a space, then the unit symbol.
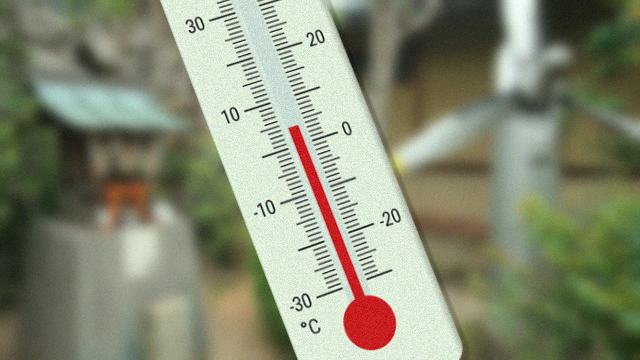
4 °C
